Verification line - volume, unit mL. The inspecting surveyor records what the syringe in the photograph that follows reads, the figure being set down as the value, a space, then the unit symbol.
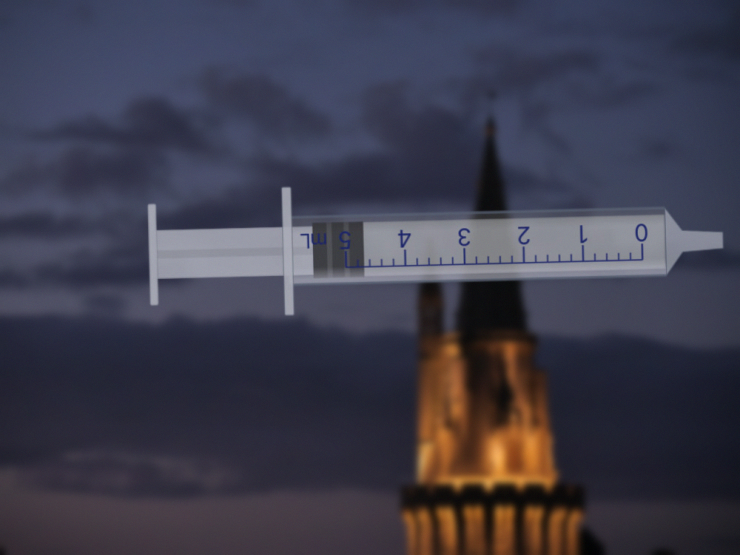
4.7 mL
